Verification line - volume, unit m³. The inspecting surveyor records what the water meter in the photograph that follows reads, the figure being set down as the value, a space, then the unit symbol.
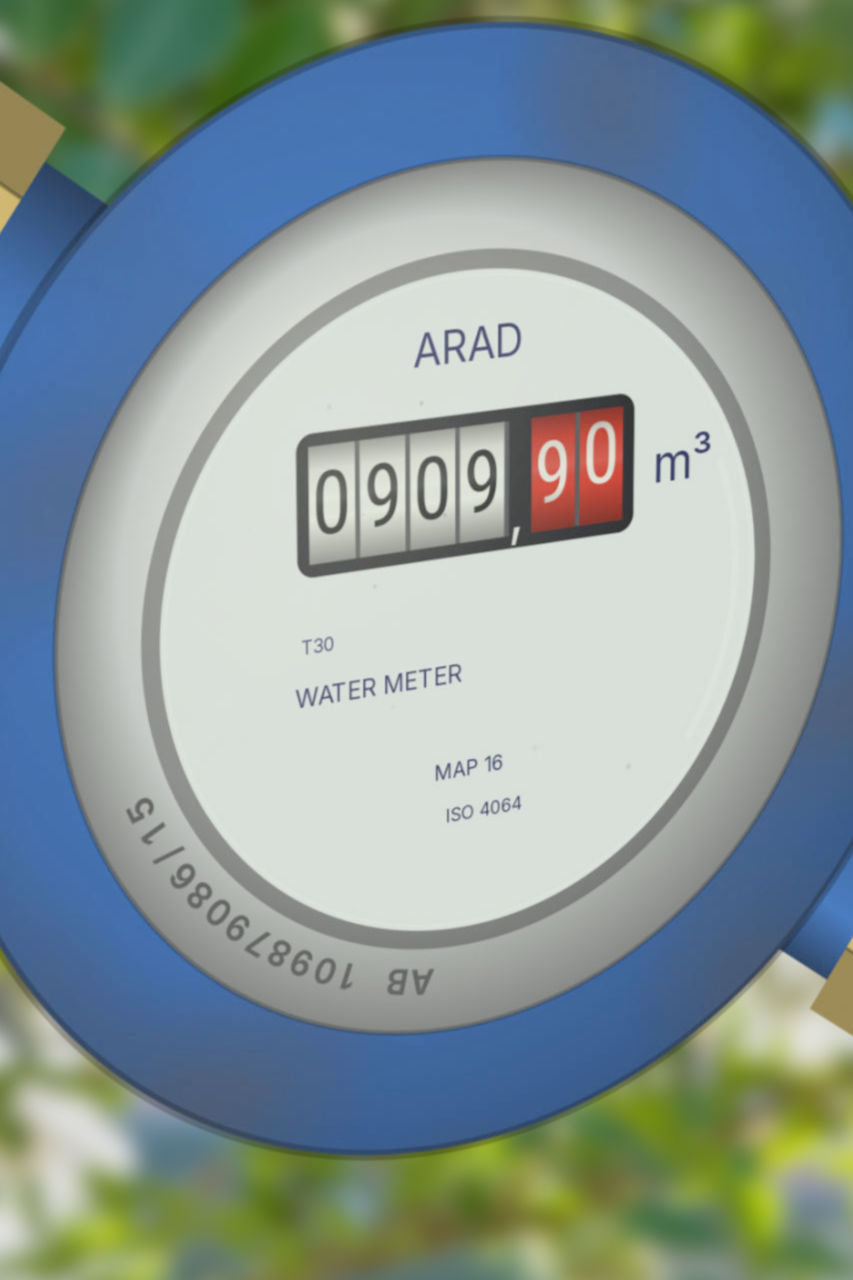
909.90 m³
